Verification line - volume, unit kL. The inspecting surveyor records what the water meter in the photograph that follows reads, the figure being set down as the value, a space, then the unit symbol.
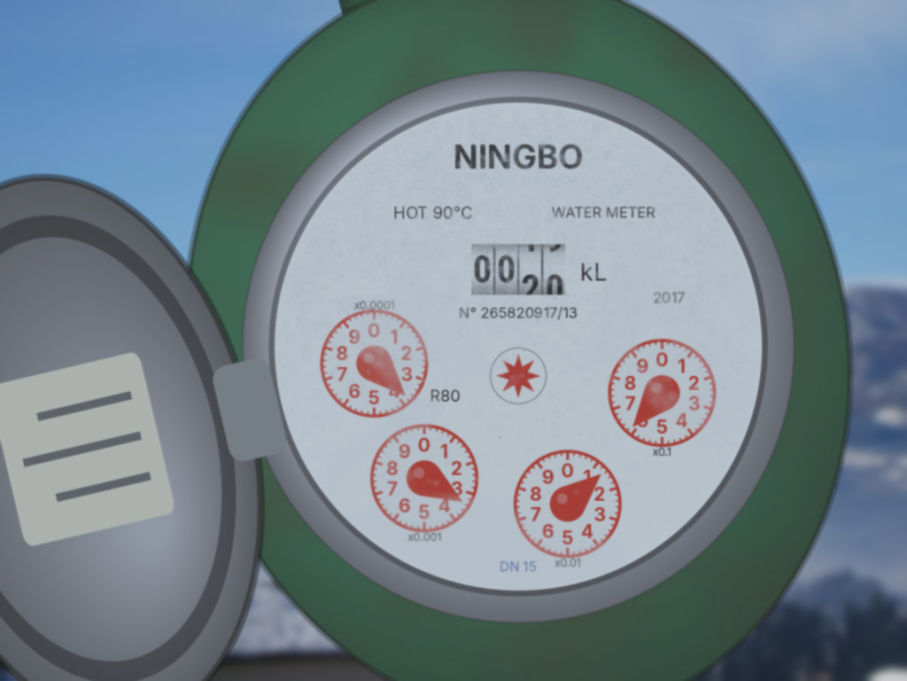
19.6133 kL
